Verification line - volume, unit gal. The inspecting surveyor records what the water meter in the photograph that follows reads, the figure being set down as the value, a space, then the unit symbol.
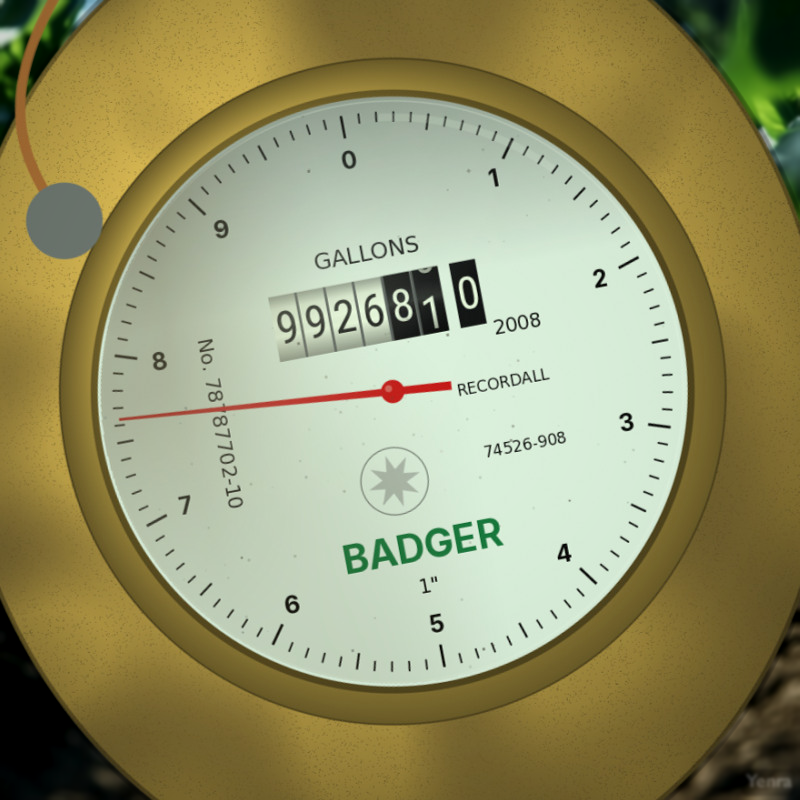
9926807.6 gal
